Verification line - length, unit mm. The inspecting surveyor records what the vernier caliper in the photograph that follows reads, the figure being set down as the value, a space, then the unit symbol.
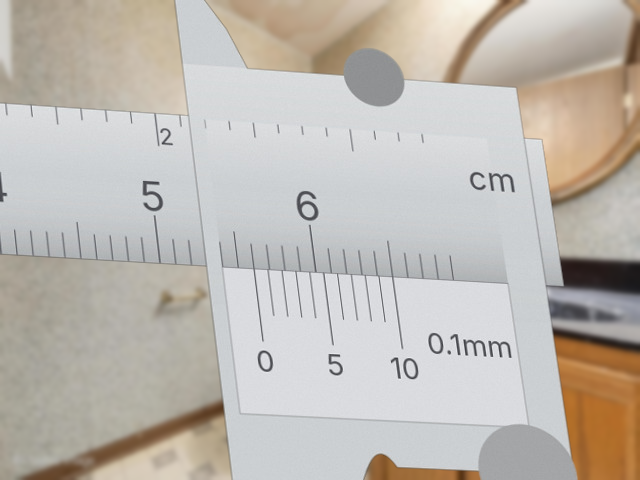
56.0 mm
